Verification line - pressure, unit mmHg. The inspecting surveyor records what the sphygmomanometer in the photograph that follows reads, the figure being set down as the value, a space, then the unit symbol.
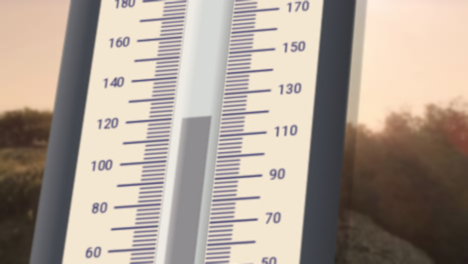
120 mmHg
